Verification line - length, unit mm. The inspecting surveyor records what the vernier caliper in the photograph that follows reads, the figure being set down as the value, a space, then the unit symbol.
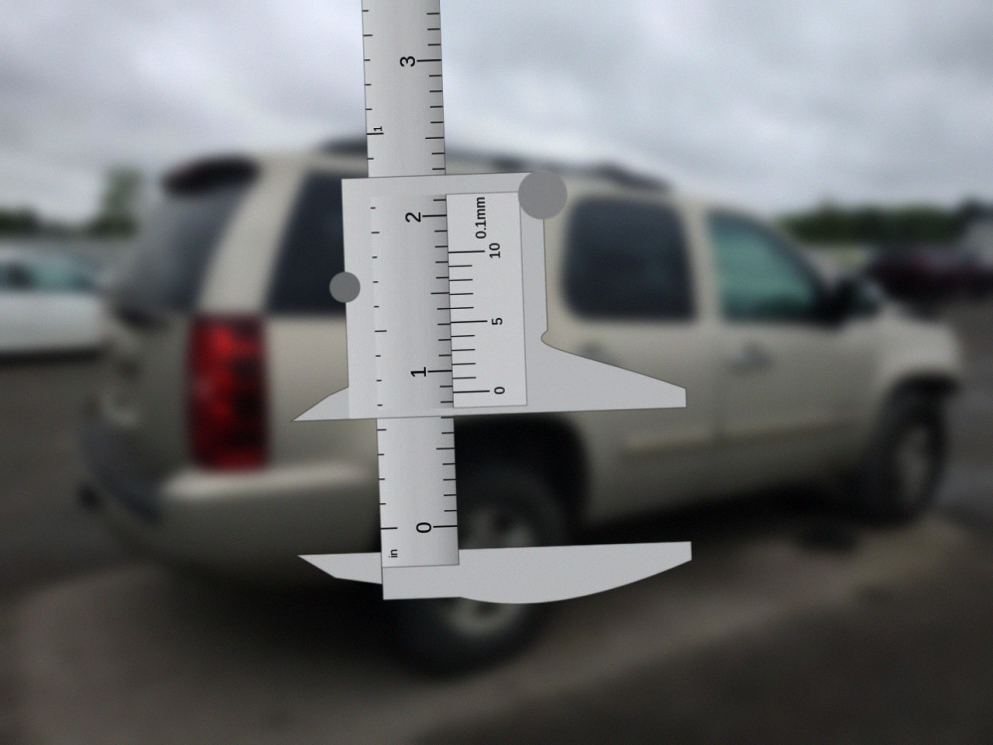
8.6 mm
